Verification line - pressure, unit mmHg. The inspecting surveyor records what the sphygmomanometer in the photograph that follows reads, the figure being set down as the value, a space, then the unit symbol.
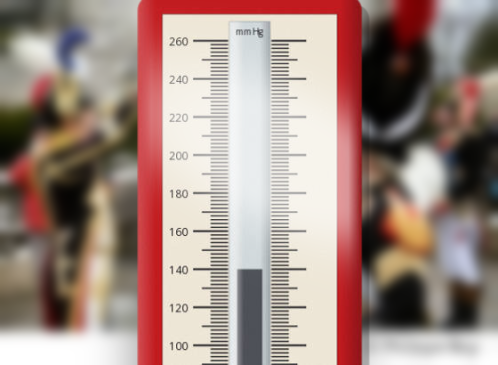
140 mmHg
